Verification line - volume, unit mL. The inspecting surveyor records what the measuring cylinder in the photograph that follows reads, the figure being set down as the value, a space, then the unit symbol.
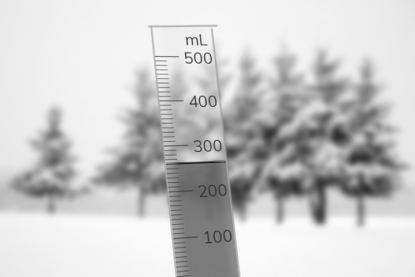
260 mL
